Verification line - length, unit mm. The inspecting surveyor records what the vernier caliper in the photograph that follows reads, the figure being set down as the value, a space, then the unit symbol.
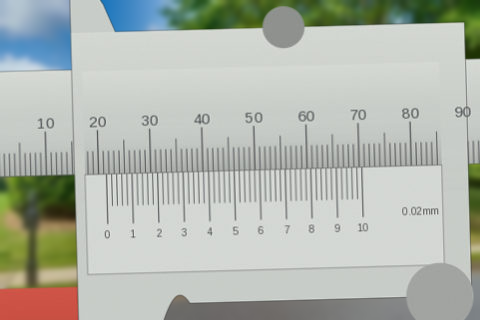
21.5 mm
